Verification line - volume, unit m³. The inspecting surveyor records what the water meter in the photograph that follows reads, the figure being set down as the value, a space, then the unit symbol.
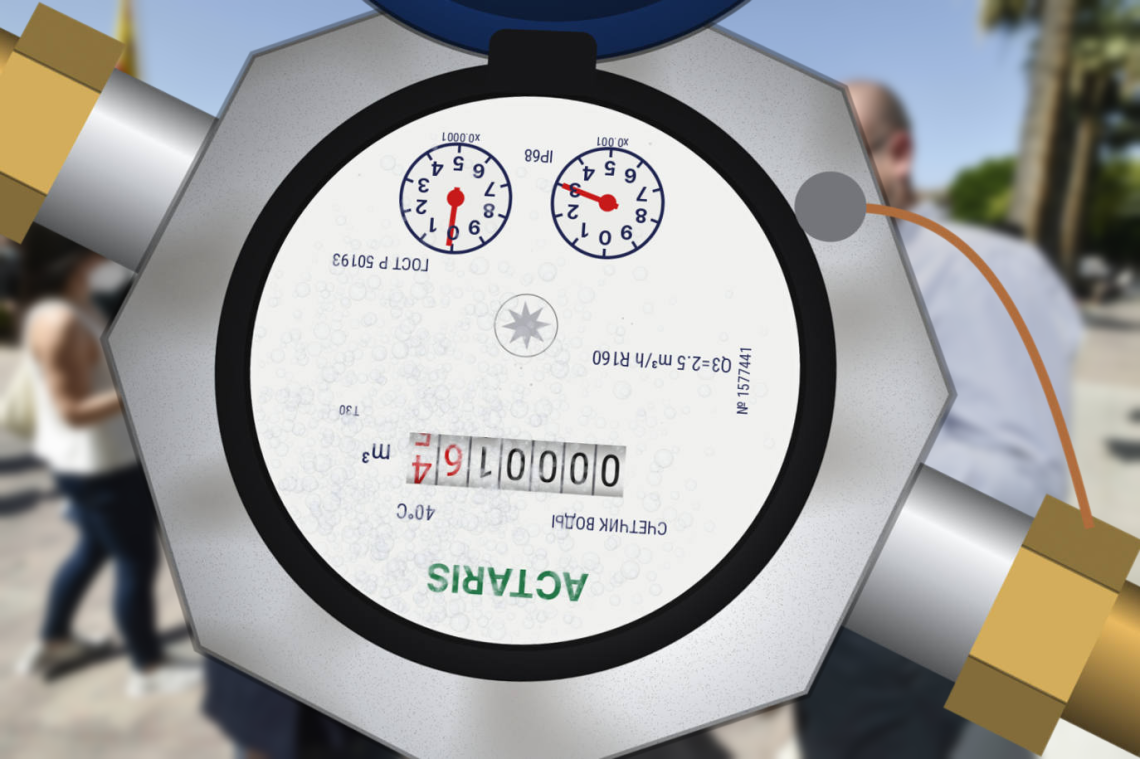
1.6430 m³
